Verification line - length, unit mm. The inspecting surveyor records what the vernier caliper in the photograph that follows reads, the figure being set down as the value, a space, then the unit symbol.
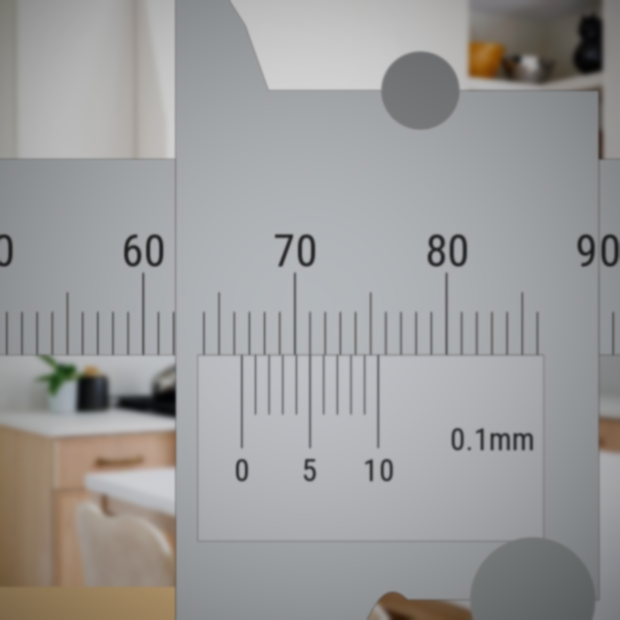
66.5 mm
